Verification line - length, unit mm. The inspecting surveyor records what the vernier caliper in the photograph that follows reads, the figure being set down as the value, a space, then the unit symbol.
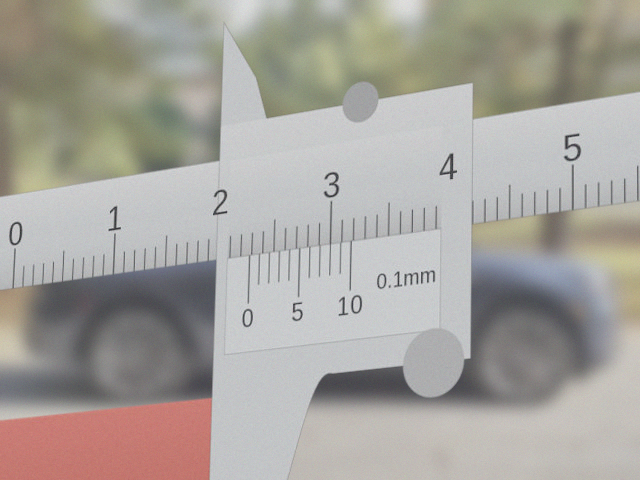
22.8 mm
